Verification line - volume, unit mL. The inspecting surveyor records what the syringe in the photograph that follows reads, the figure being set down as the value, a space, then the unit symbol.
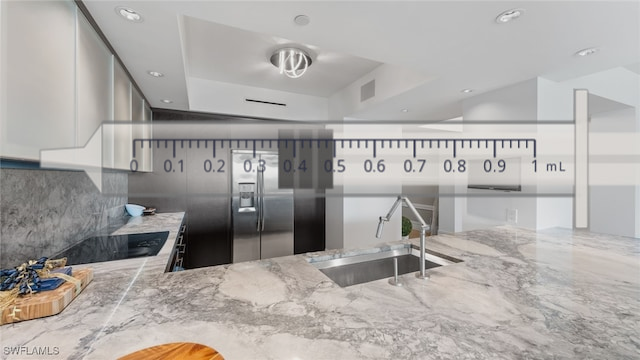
0.36 mL
